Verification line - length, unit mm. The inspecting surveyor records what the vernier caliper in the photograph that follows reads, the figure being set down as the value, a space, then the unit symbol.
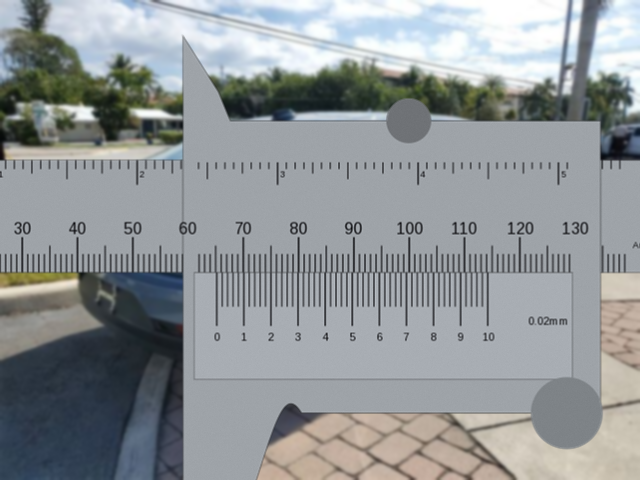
65.2 mm
